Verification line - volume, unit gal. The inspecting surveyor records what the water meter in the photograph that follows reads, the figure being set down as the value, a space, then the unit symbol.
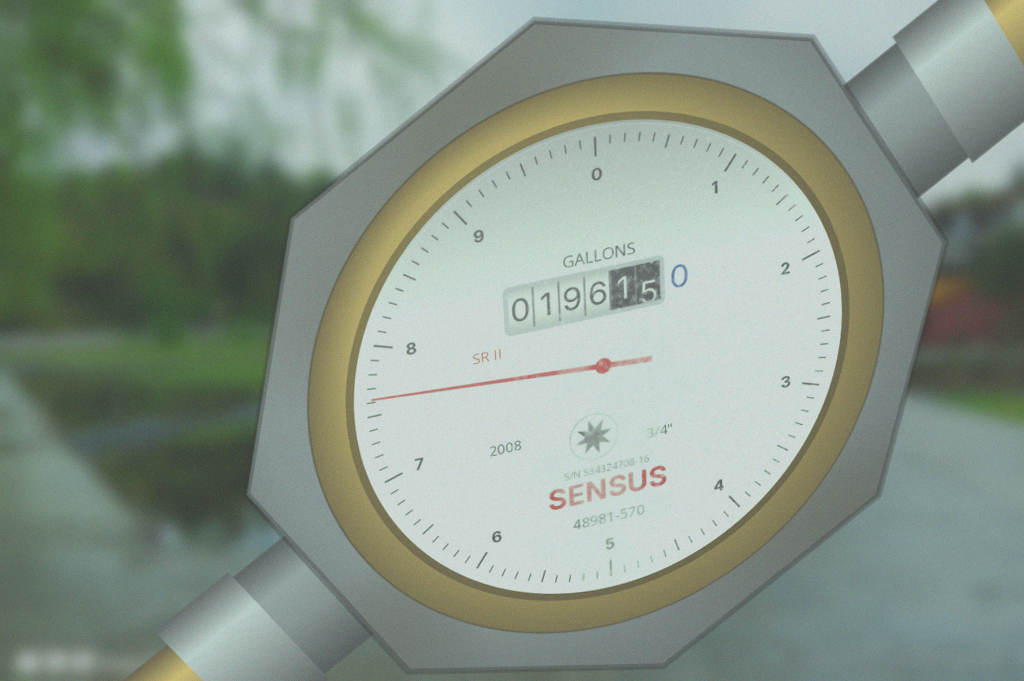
196147.6 gal
